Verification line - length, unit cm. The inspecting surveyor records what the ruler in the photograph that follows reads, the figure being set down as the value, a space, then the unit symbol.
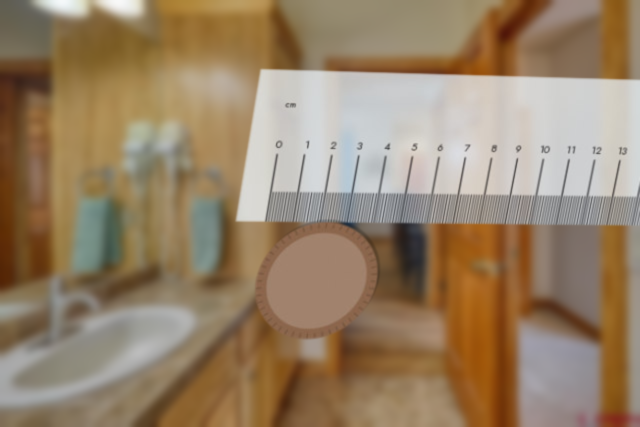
4.5 cm
